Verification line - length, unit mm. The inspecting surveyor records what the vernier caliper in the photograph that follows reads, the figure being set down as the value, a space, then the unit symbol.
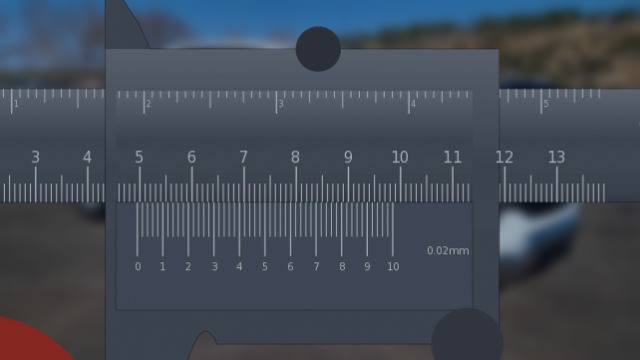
49.5 mm
